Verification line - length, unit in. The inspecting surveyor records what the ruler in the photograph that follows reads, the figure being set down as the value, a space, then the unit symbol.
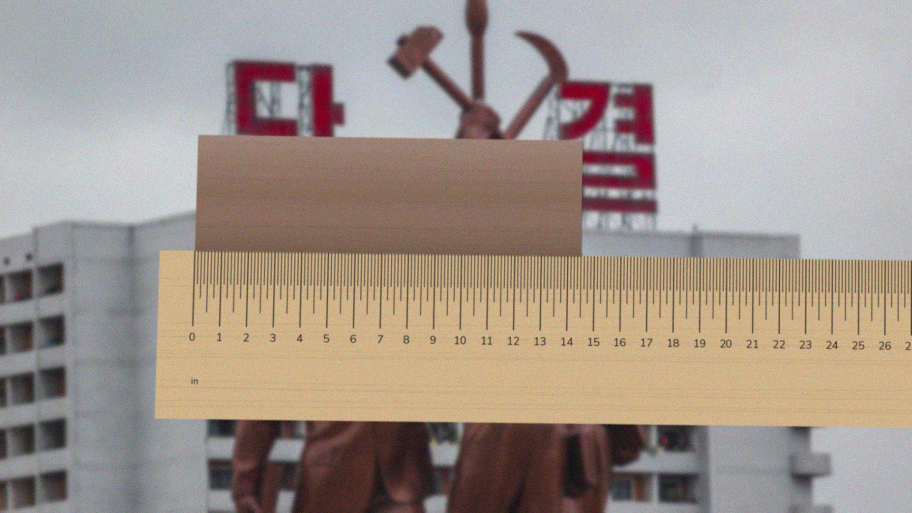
14.5 in
